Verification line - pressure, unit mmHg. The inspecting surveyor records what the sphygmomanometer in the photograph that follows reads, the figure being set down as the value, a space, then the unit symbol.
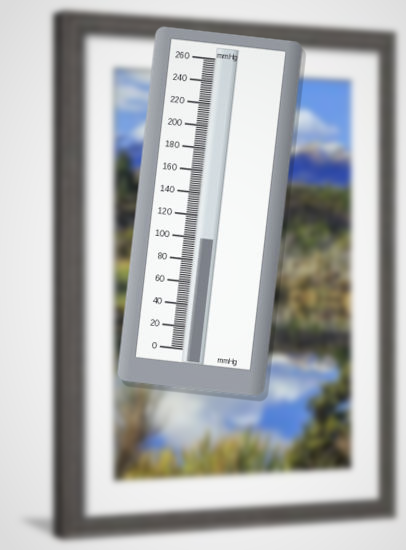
100 mmHg
